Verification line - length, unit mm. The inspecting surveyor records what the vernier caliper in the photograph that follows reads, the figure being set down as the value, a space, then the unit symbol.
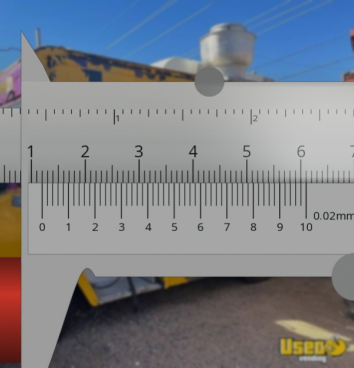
12.0 mm
